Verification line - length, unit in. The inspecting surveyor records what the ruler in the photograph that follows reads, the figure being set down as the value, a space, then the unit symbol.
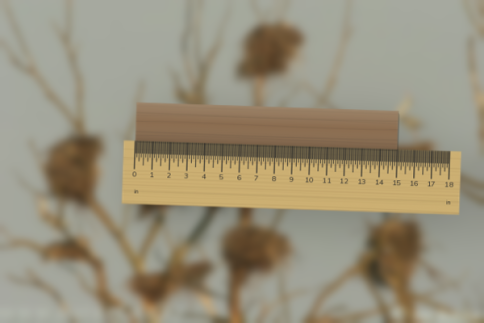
15 in
